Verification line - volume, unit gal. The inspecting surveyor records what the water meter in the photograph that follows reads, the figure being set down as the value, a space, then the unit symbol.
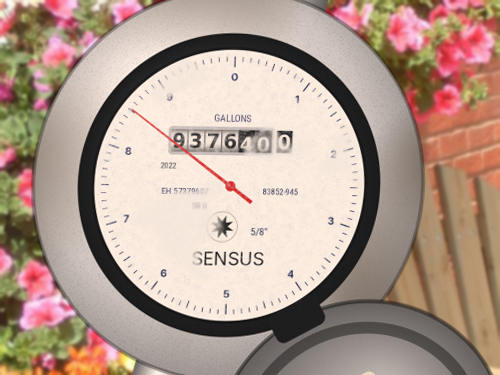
9376398.5 gal
